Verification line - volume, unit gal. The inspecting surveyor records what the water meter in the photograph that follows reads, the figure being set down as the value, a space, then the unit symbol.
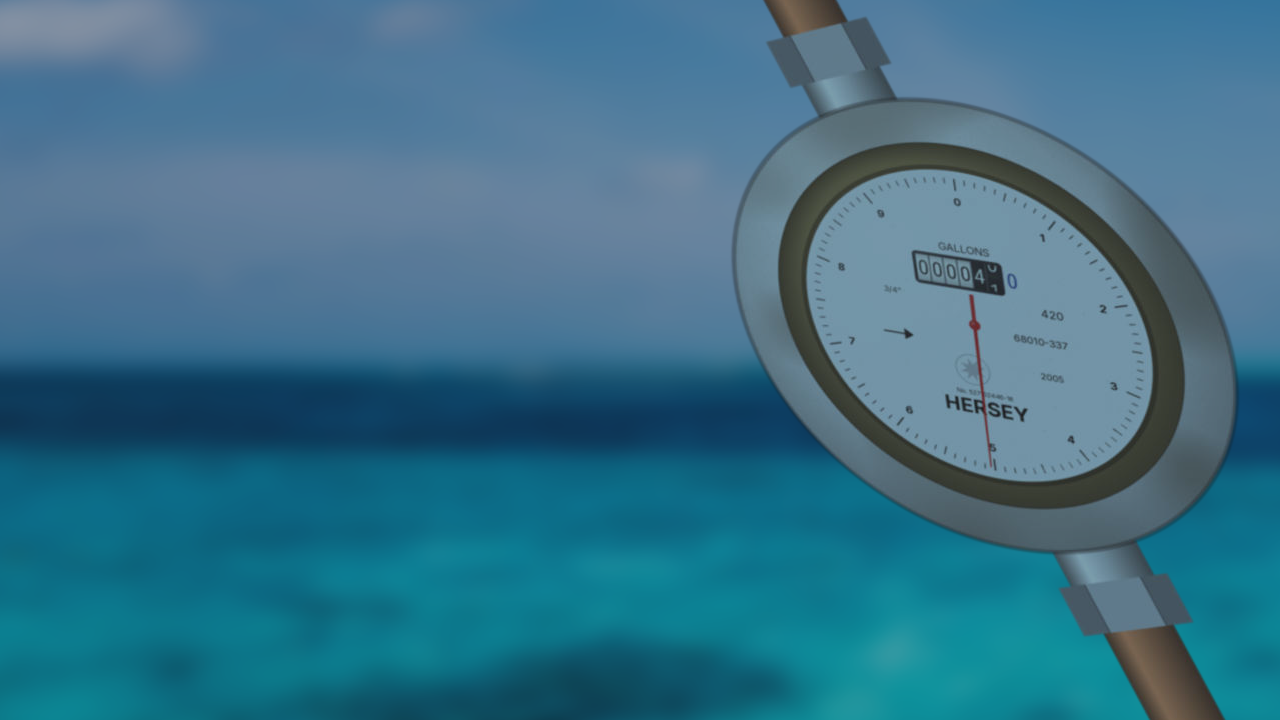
405.0 gal
